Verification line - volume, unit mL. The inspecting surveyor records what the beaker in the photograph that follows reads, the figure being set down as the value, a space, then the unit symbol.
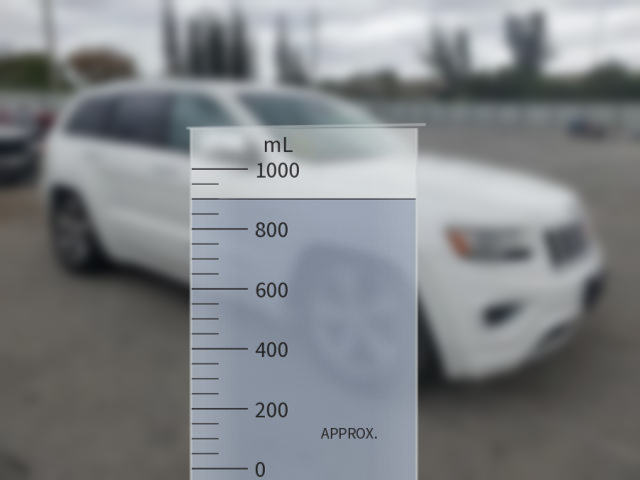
900 mL
